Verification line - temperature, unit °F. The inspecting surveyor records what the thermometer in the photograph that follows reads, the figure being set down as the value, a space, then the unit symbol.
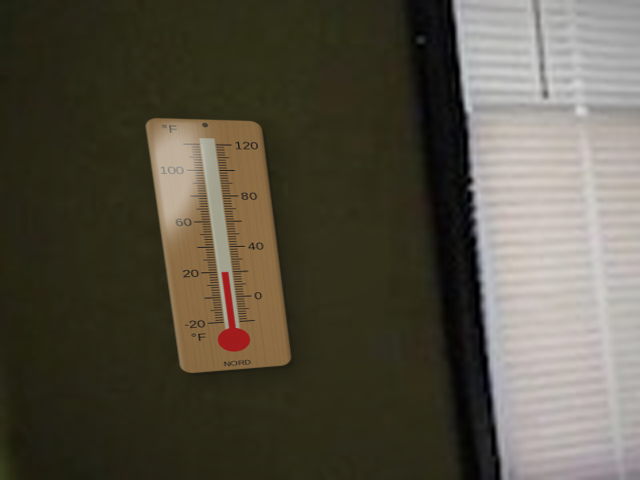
20 °F
